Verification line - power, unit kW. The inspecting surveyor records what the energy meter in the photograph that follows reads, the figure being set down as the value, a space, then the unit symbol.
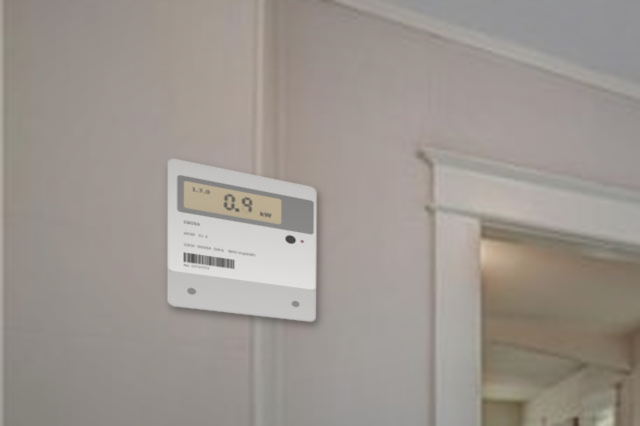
0.9 kW
